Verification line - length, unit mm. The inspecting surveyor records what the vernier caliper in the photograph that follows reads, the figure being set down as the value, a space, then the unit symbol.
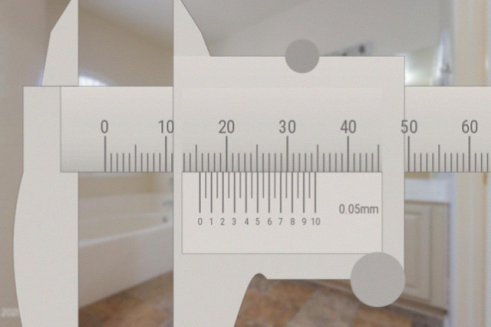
15.6 mm
